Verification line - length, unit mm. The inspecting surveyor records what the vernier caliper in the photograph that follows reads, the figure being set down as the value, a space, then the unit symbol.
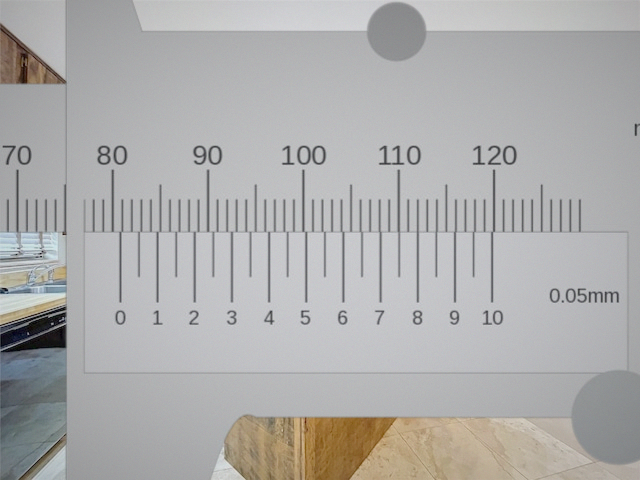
80.8 mm
